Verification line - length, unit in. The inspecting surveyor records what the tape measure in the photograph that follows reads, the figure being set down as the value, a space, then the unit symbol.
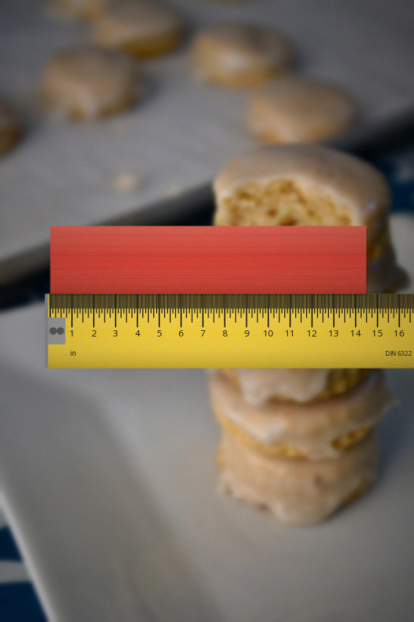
14.5 in
